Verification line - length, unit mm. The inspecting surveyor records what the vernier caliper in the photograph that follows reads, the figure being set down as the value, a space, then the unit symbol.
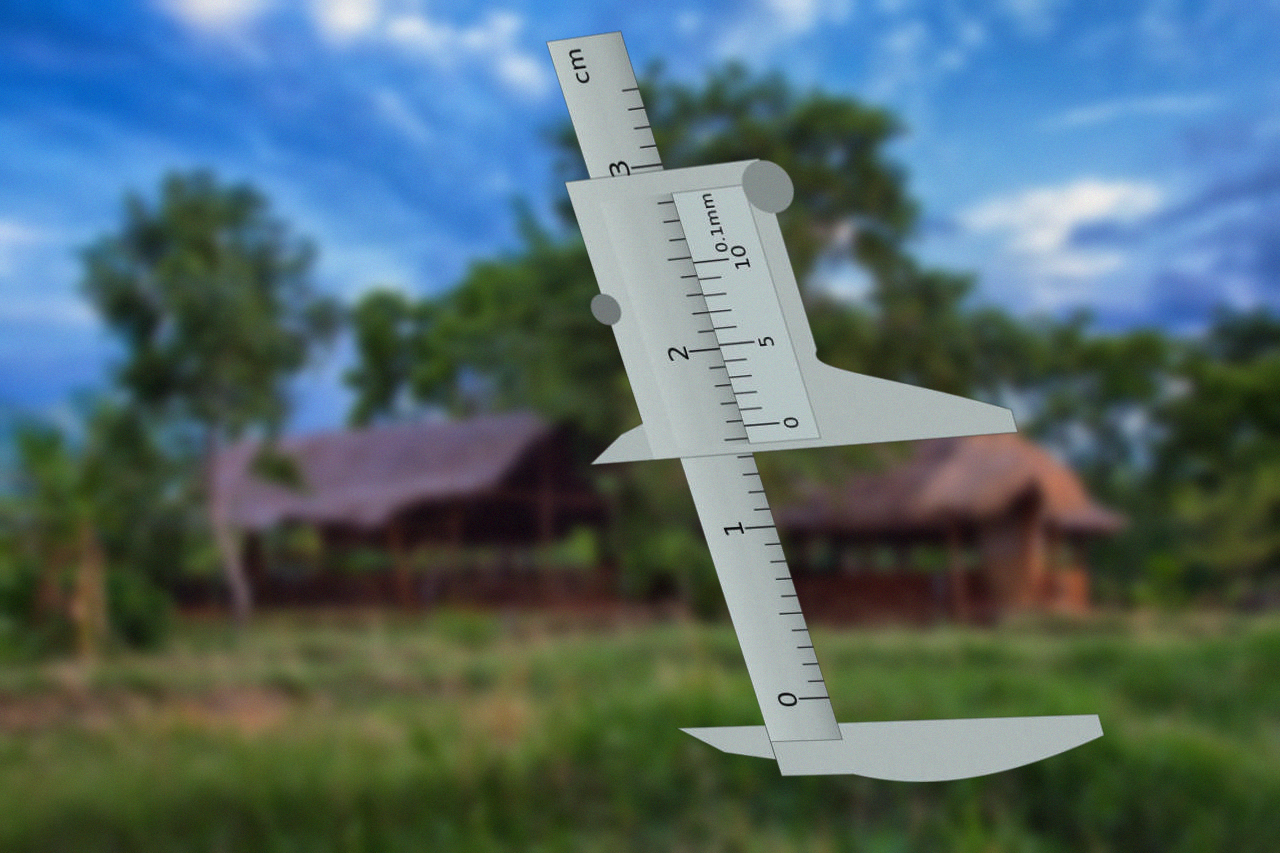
15.7 mm
